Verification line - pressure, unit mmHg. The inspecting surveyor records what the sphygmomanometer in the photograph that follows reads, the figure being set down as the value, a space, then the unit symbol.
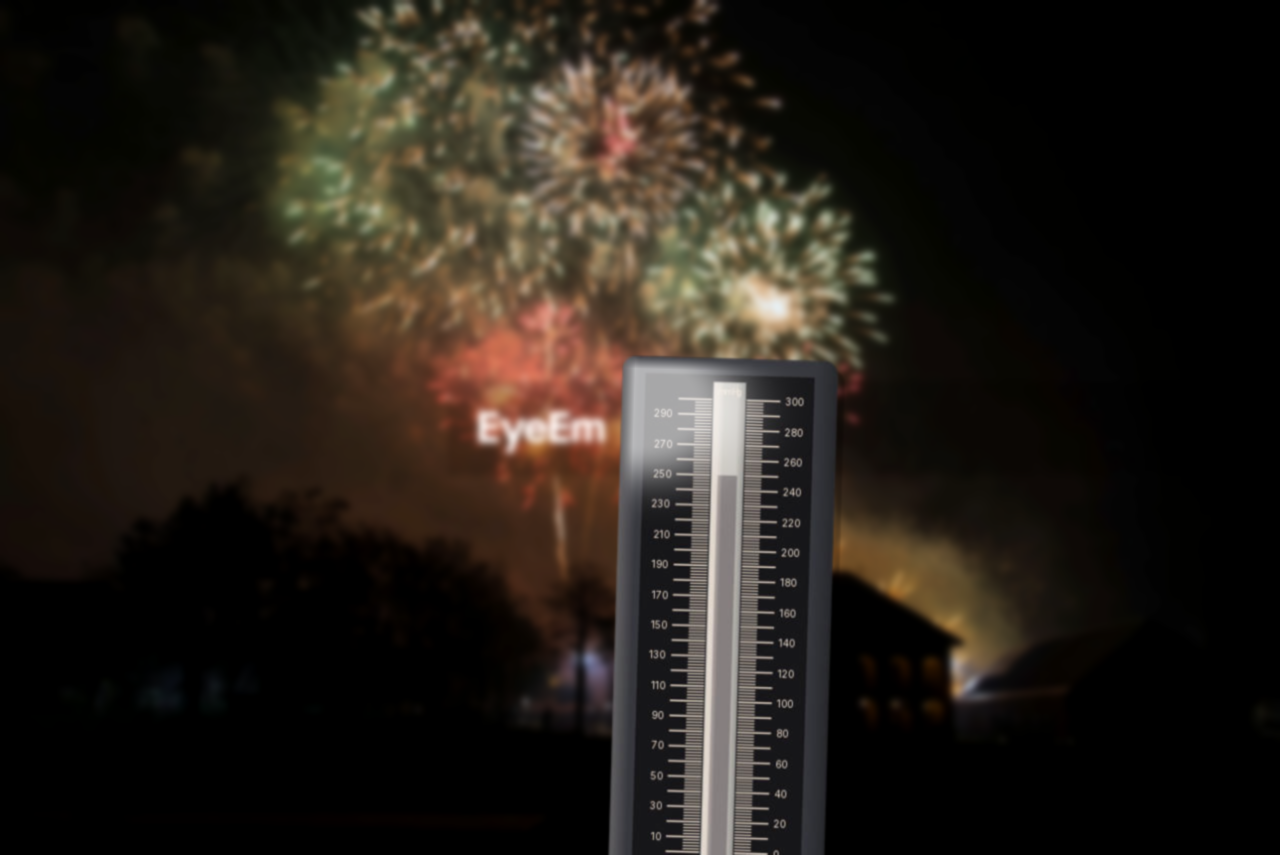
250 mmHg
